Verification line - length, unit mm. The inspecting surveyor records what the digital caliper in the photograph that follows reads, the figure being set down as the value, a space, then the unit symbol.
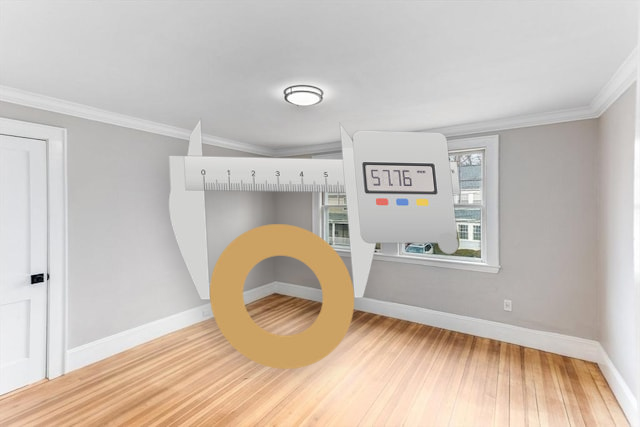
57.76 mm
